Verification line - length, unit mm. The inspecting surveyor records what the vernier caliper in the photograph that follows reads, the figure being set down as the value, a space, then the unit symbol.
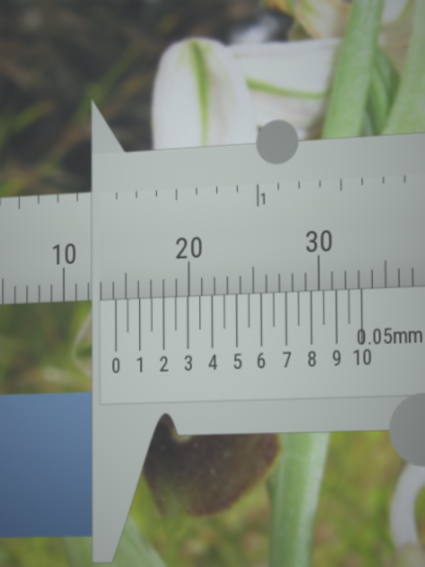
14.2 mm
